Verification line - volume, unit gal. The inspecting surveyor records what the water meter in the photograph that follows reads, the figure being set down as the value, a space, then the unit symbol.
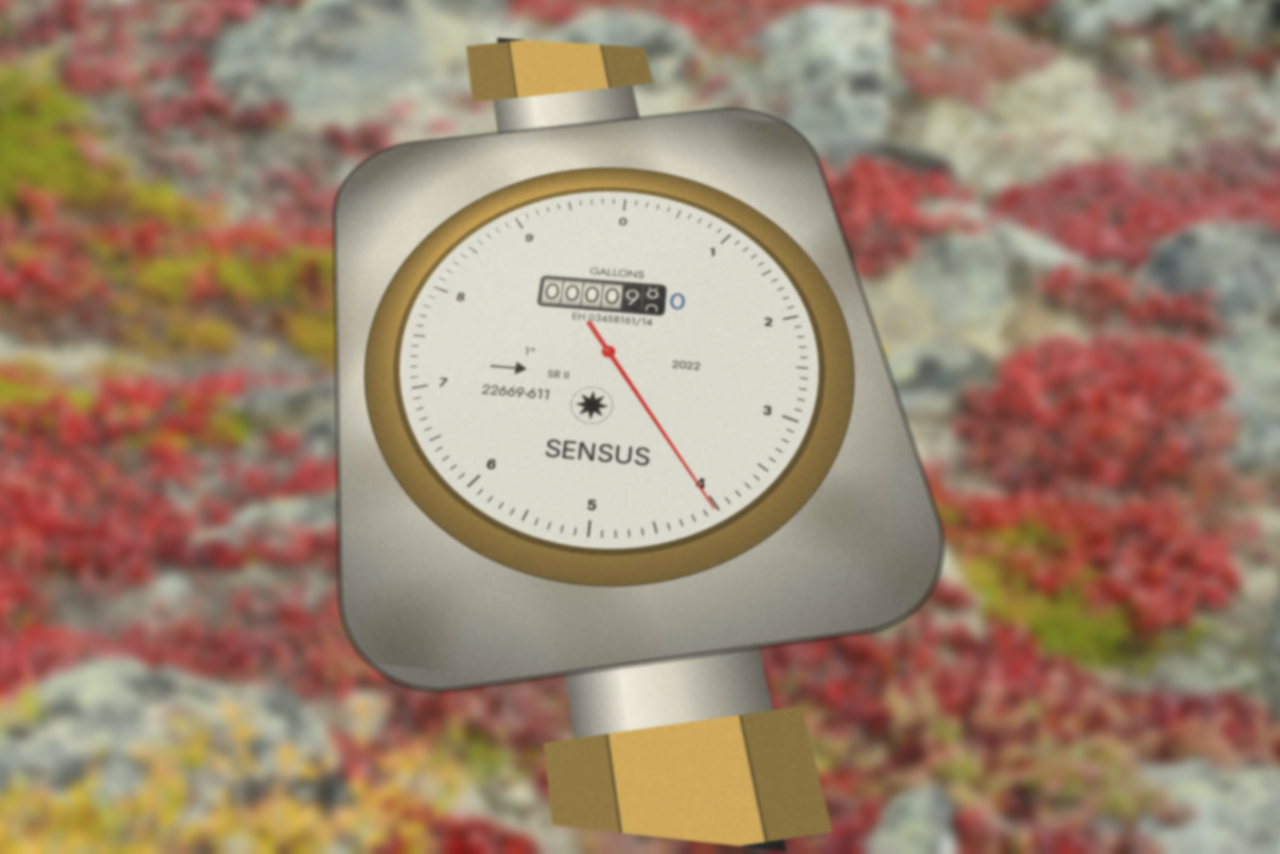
984.0 gal
